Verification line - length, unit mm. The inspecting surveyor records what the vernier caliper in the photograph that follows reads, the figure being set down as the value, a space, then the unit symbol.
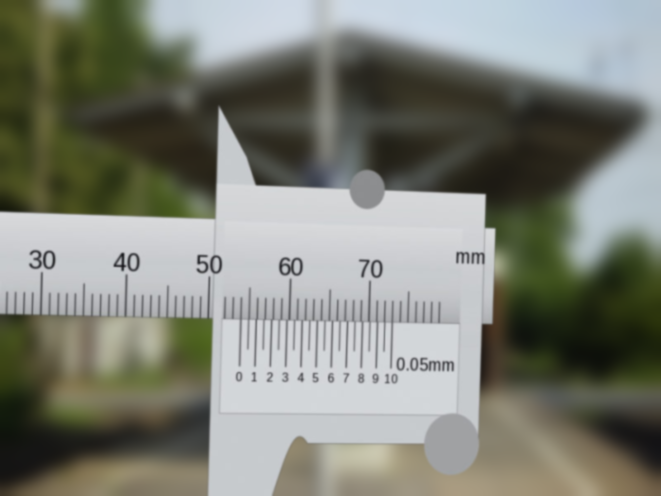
54.0 mm
